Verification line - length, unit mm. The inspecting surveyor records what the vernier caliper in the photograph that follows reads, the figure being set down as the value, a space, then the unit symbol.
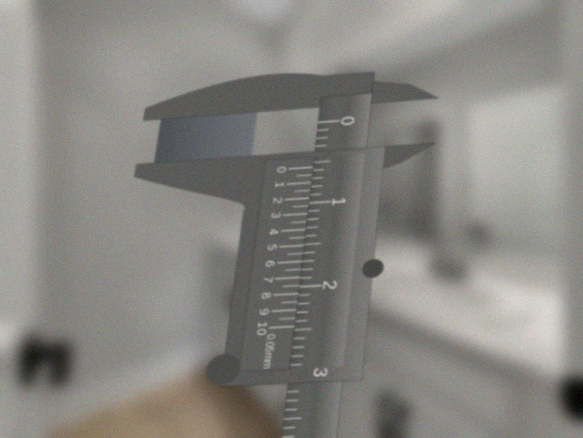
5.6 mm
